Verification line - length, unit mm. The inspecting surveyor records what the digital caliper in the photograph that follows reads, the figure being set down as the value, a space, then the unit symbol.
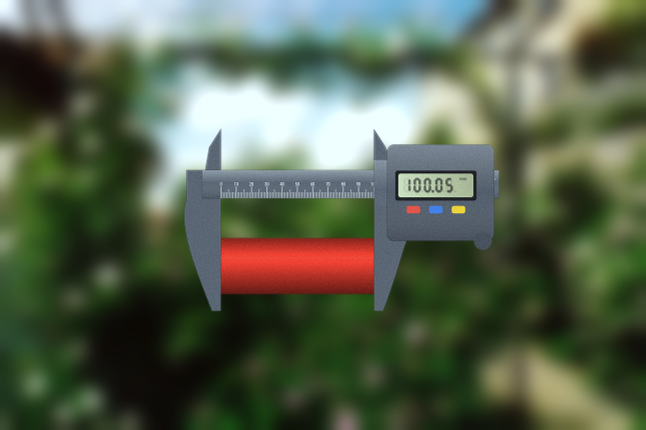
100.05 mm
